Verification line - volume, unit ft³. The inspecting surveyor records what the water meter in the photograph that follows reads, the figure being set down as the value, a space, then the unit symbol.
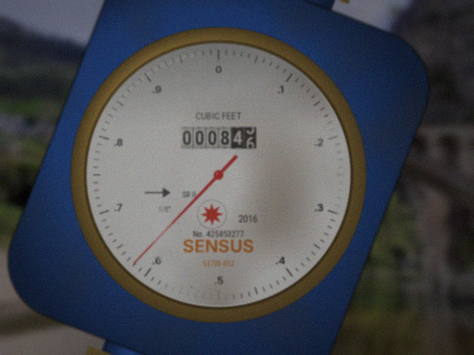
845.62 ft³
